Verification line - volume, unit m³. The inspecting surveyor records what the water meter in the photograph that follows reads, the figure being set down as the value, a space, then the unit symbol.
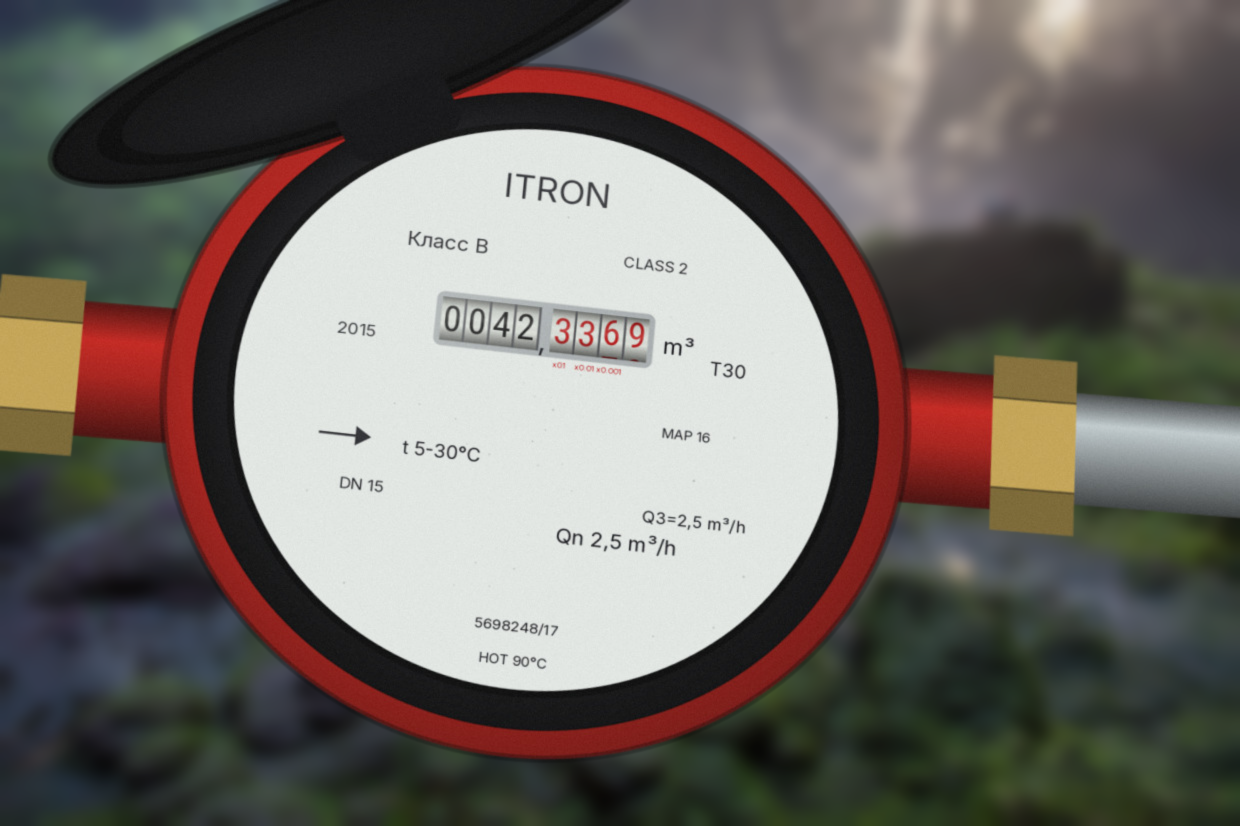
42.3369 m³
